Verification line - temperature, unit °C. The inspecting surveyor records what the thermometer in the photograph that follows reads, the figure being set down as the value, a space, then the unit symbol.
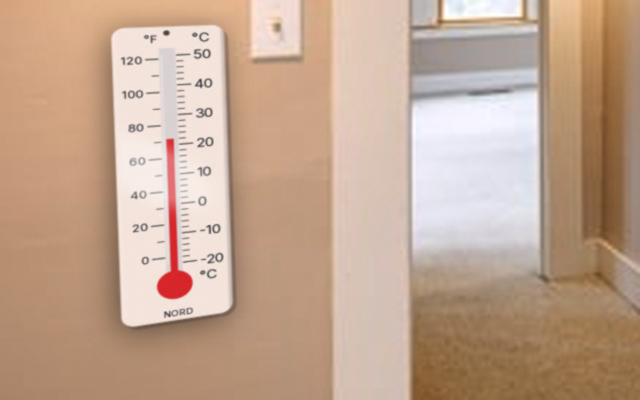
22 °C
